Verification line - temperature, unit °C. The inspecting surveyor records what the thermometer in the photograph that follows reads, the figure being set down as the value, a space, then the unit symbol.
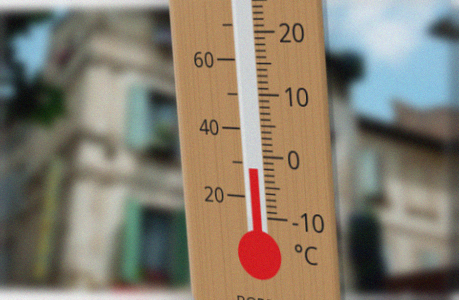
-2 °C
